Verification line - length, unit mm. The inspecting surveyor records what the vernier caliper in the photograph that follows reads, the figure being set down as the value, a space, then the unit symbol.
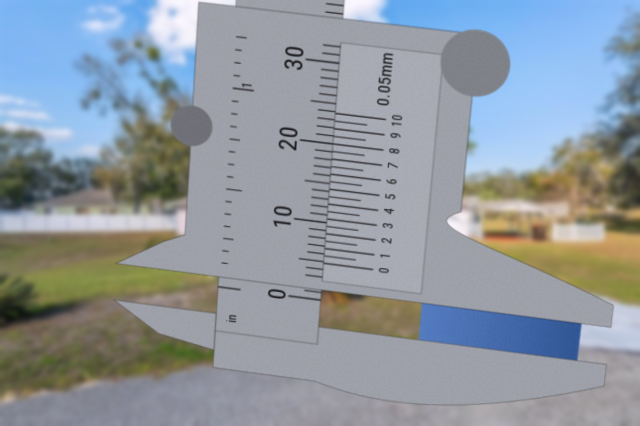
4.8 mm
